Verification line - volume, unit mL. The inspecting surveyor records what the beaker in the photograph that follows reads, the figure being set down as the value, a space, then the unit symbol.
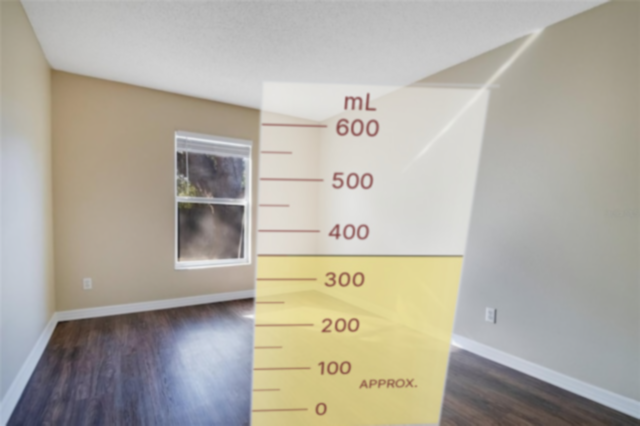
350 mL
